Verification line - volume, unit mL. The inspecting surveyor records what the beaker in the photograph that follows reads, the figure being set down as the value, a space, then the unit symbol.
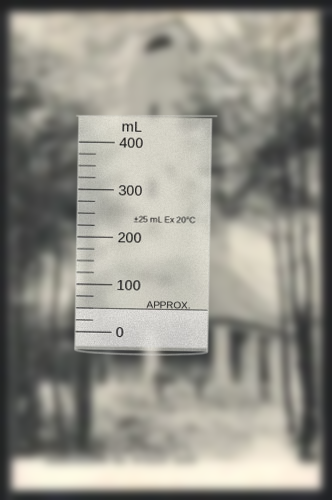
50 mL
